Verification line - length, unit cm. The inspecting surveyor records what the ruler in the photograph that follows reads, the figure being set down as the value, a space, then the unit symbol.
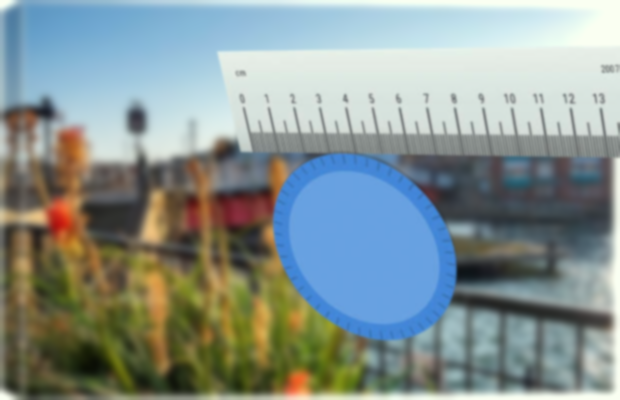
7 cm
